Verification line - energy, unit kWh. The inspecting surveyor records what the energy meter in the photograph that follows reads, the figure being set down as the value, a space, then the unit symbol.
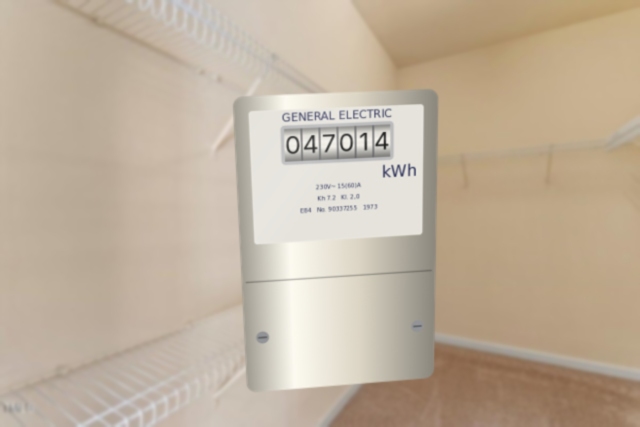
47014 kWh
